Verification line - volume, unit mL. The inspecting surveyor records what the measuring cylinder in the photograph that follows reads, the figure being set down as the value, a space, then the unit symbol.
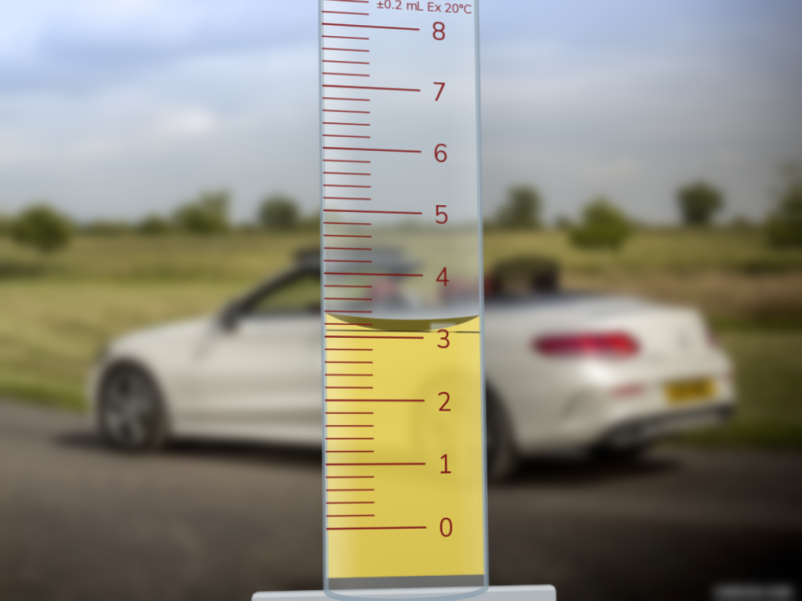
3.1 mL
